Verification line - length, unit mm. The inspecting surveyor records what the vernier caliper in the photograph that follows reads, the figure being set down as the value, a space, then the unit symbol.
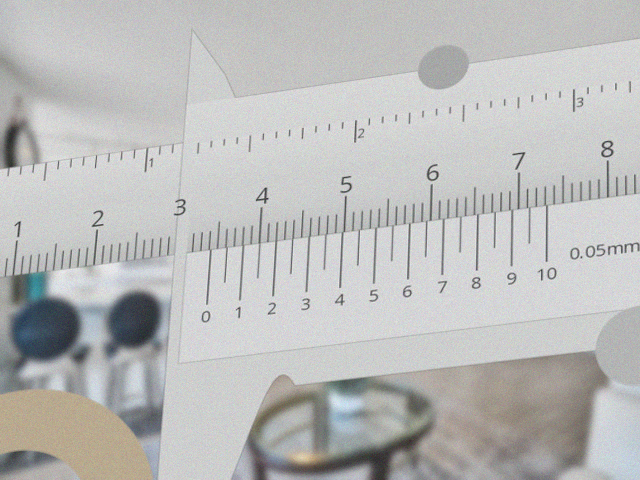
34.2 mm
